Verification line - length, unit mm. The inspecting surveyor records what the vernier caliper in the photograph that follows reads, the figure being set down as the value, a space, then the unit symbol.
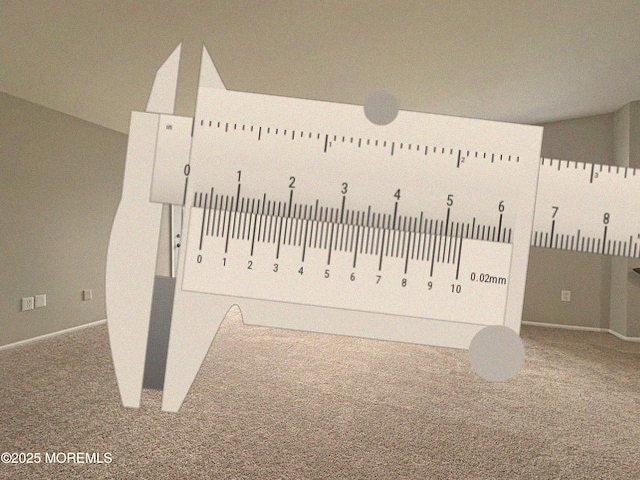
4.0 mm
